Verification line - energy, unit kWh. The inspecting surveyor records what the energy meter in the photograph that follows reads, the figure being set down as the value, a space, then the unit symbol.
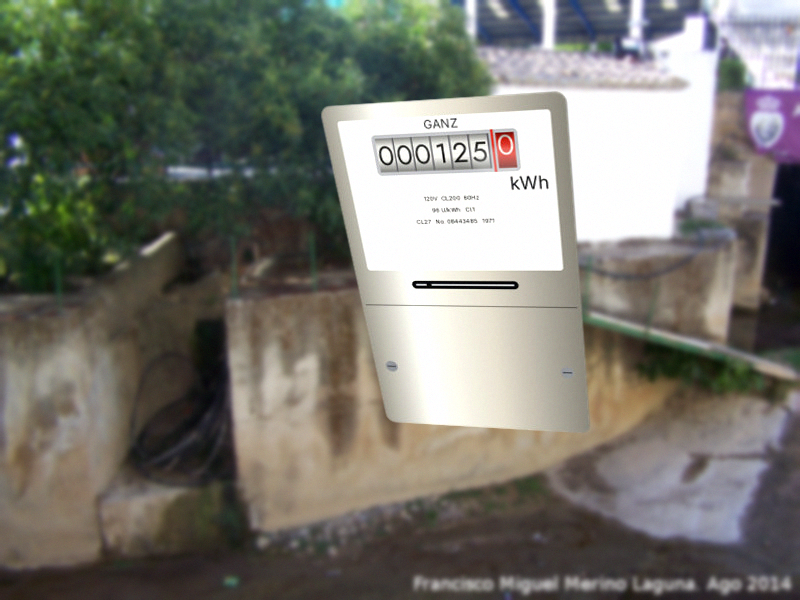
125.0 kWh
